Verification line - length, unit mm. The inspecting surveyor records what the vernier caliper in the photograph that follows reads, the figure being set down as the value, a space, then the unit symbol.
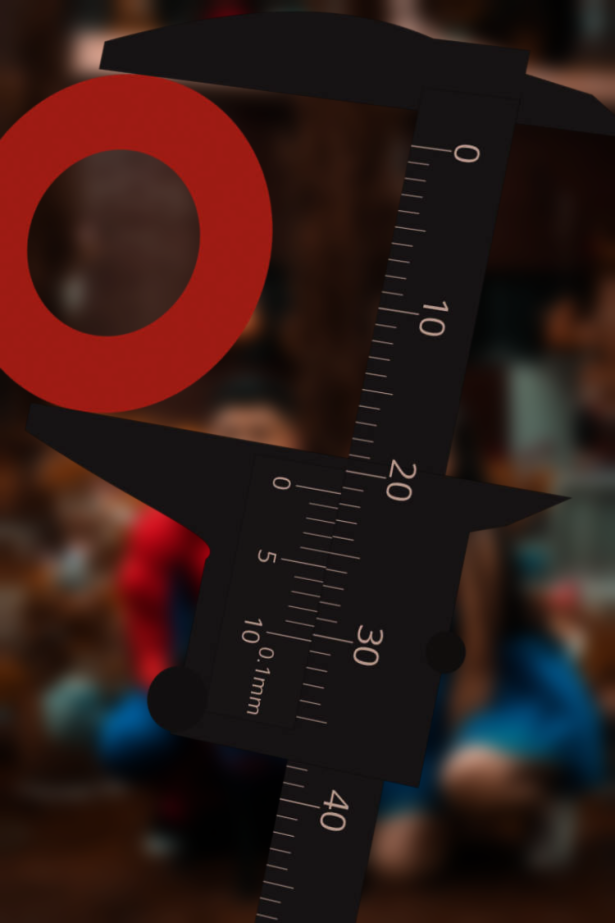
21.4 mm
